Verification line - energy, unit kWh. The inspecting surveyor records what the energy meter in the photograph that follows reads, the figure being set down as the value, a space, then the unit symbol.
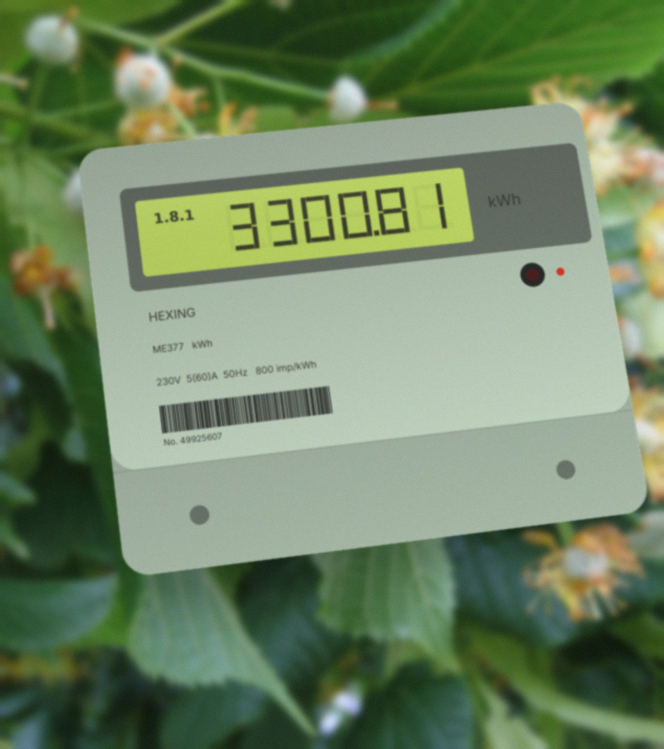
3300.81 kWh
